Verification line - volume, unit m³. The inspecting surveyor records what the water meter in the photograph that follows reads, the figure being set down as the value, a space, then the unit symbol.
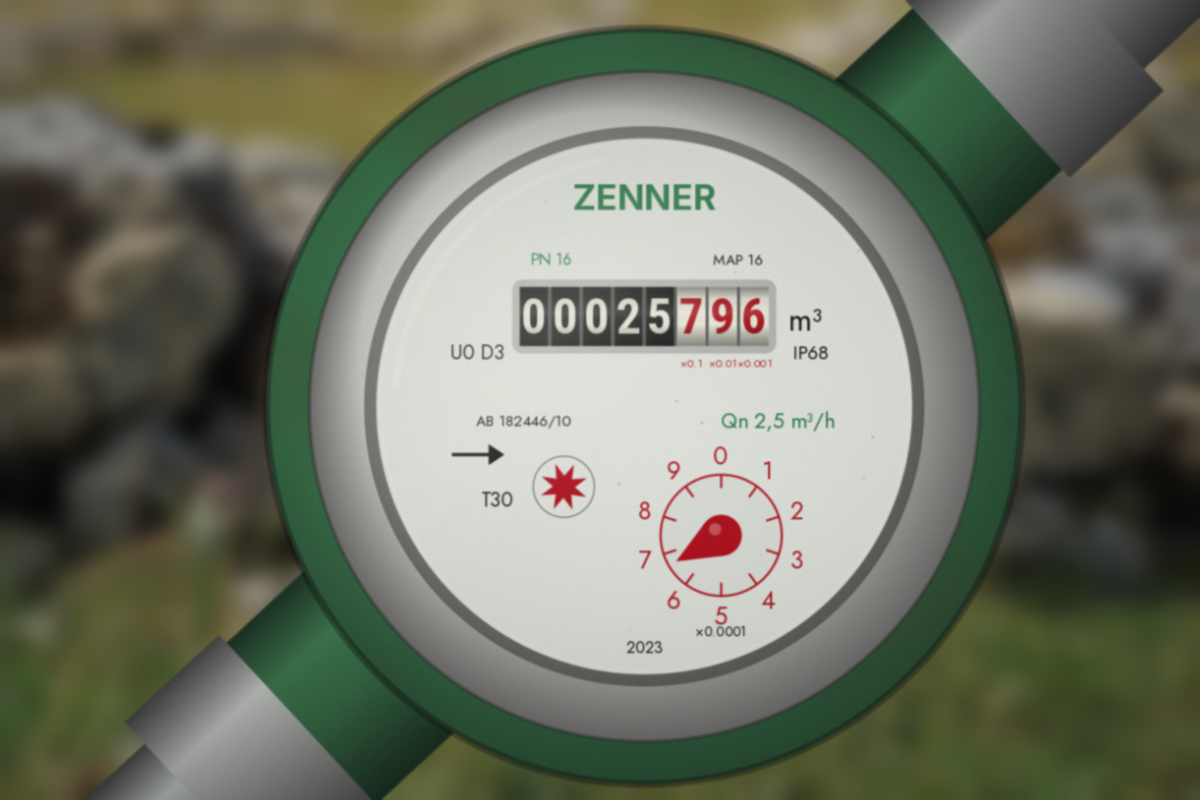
25.7966 m³
